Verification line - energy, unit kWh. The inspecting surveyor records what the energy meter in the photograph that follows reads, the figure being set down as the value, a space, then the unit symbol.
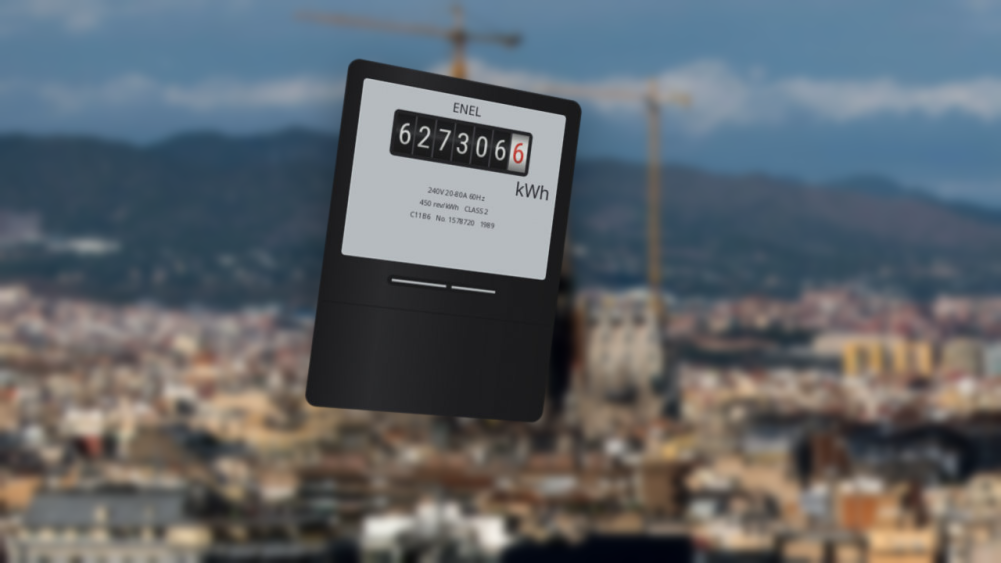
627306.6 kWh
